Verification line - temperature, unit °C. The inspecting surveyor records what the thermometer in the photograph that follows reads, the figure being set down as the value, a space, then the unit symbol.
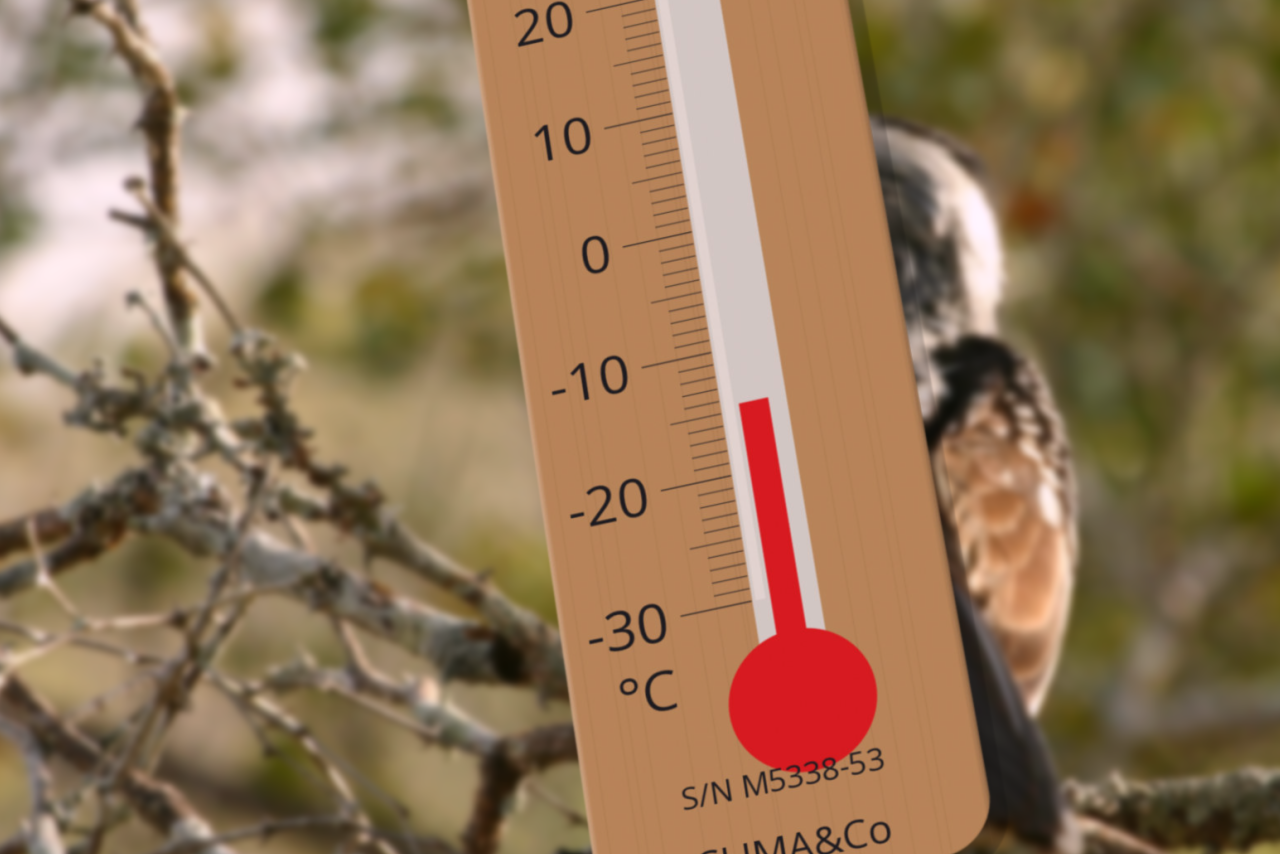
-14.5 °C
